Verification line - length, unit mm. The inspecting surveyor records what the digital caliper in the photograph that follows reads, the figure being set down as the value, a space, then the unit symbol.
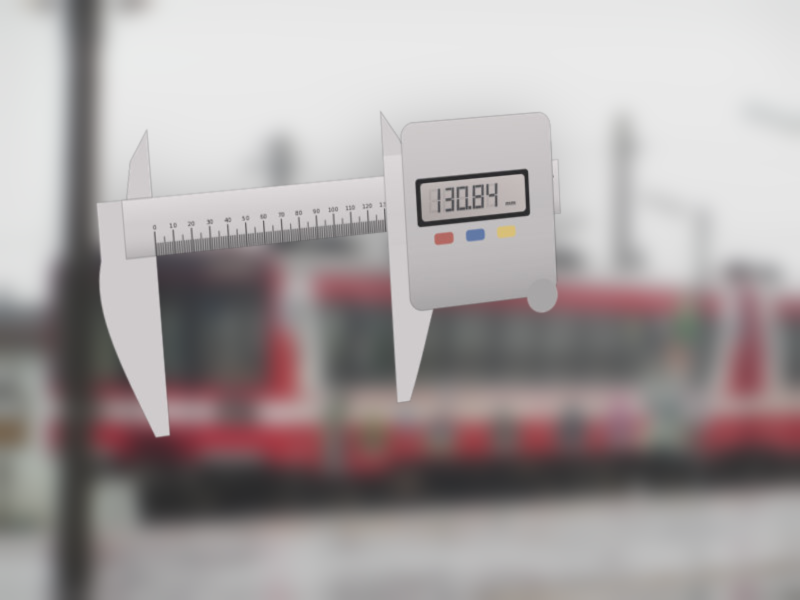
130.84 mm
